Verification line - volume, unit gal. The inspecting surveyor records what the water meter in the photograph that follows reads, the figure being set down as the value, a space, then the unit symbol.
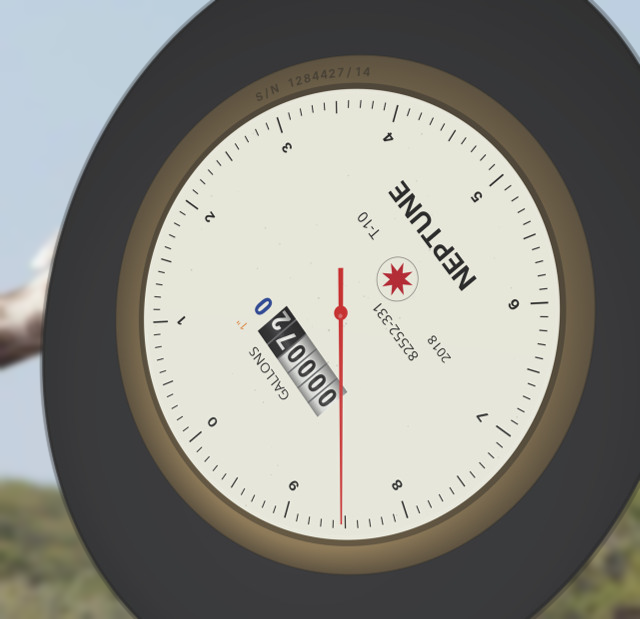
718.5 gal
